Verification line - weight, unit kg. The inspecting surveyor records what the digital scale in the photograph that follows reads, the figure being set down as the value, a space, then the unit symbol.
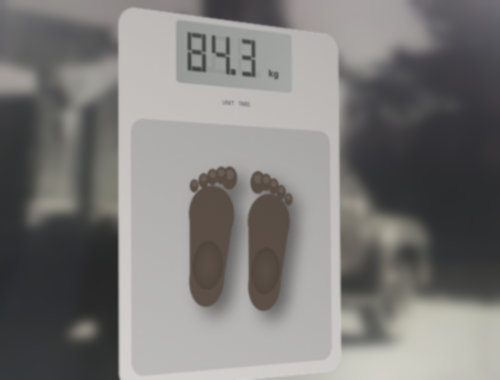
84.3 kg
